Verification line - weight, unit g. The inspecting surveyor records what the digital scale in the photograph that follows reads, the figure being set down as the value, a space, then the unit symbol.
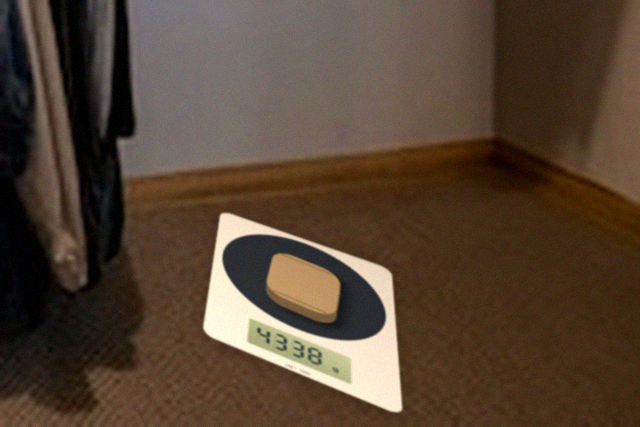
4338 g
